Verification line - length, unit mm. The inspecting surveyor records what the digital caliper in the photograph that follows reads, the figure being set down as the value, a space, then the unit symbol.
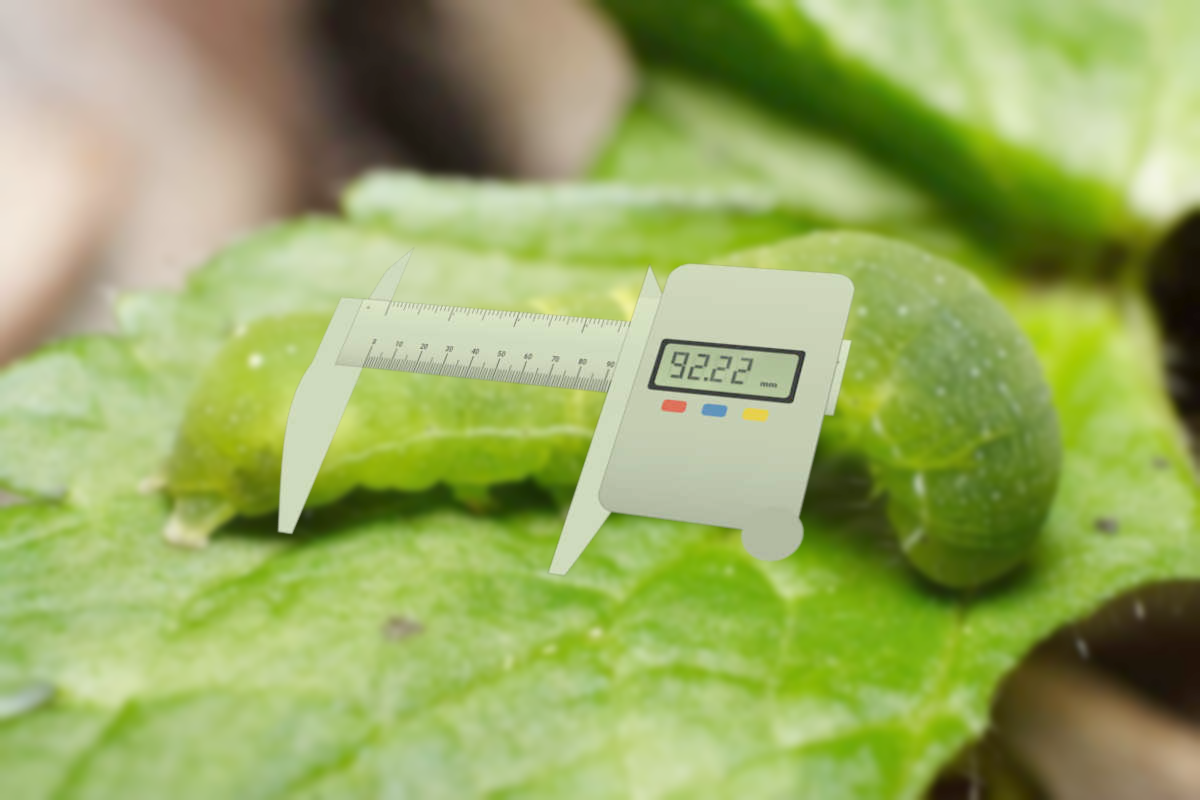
92.22 mm
